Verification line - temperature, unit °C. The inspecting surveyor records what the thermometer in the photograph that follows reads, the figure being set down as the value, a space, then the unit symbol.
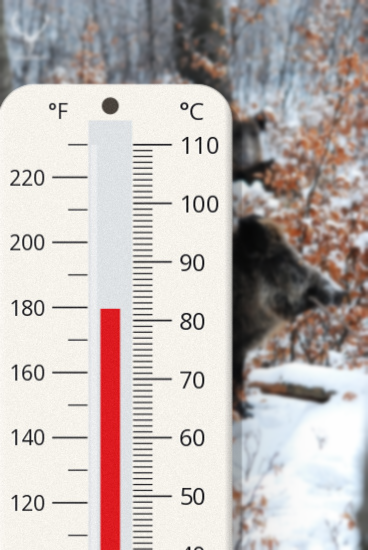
82 °C
